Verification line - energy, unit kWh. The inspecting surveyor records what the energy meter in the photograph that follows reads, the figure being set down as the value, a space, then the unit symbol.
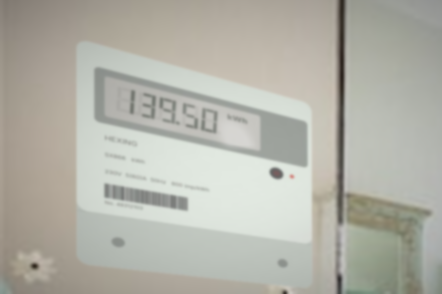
139.50 kWh
